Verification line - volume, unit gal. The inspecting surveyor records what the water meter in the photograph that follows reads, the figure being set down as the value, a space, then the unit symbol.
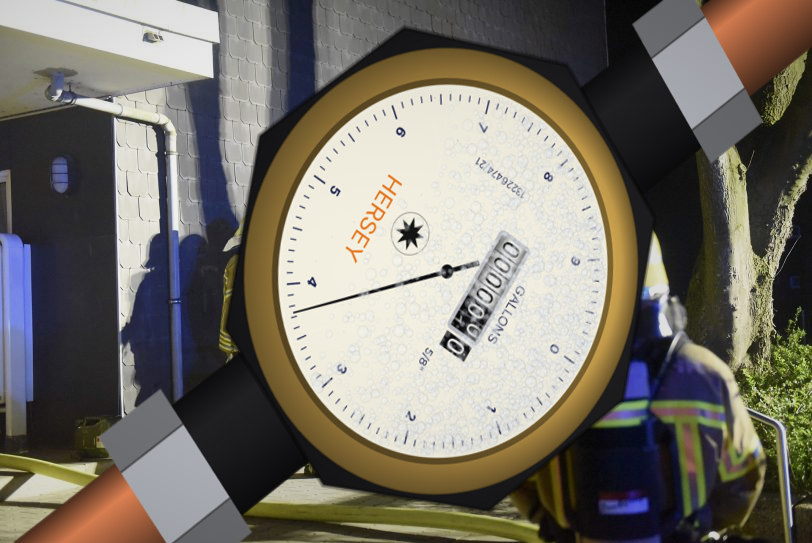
3.7 gal
